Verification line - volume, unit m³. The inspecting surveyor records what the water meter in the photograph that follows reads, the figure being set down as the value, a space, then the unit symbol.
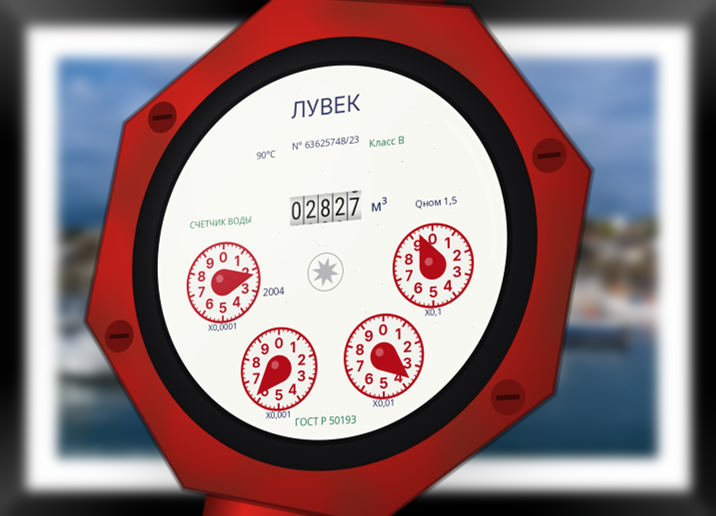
2826.9362 m³
